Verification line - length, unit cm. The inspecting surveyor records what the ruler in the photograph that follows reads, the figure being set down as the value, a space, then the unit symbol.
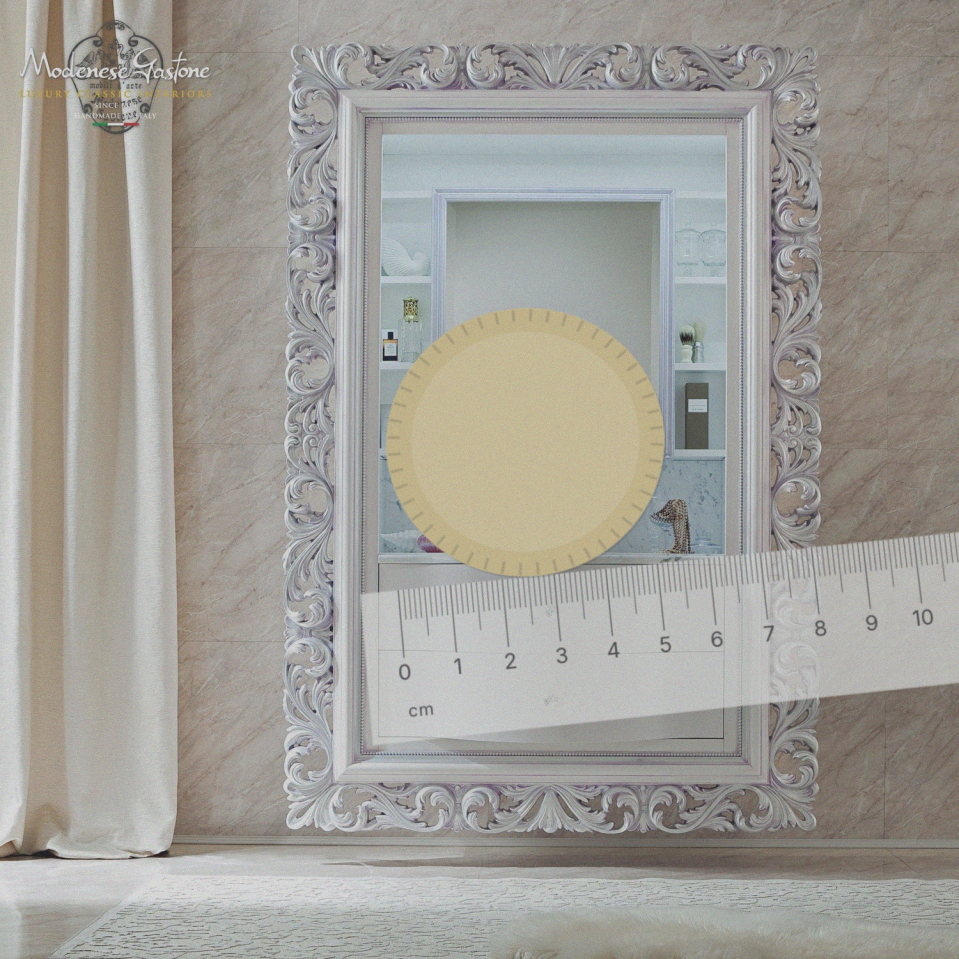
5.4 cm
